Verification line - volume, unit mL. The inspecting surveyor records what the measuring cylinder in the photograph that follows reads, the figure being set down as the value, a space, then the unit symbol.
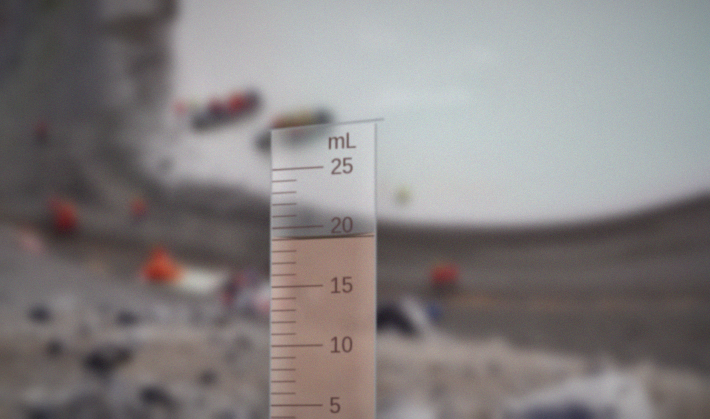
19 mL
